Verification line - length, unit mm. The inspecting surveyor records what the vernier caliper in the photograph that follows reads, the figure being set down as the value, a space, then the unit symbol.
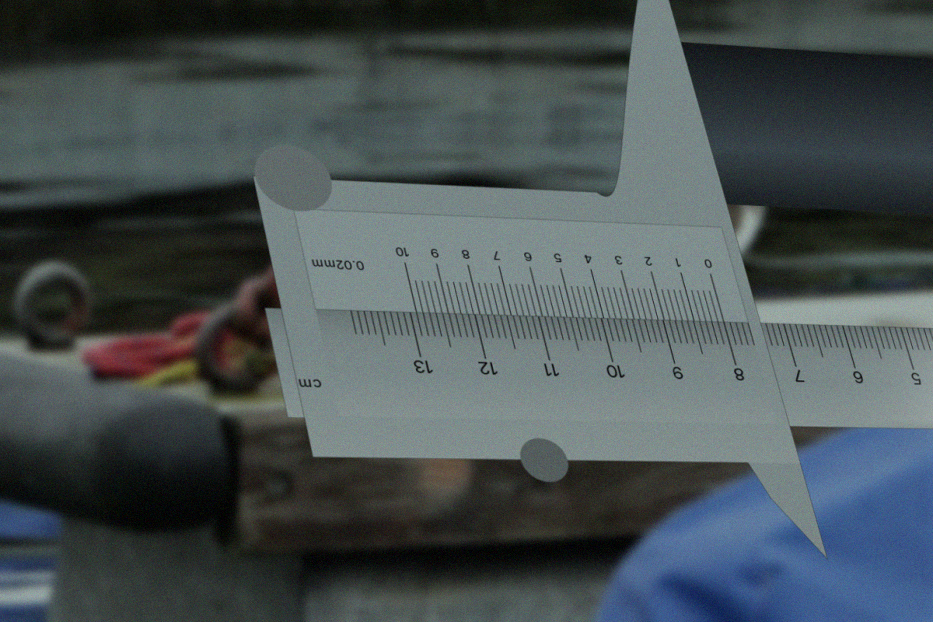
80.0 mm
